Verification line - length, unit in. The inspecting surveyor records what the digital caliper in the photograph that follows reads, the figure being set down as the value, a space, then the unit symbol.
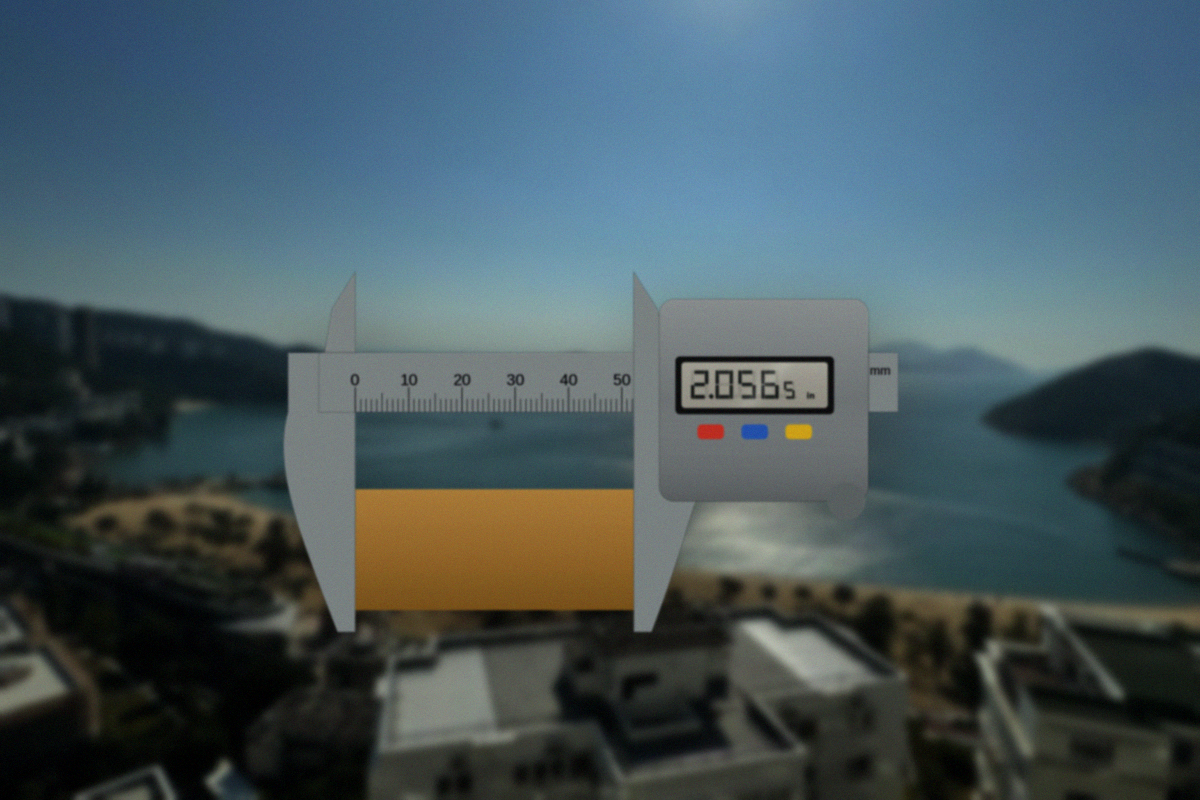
2.0565 in
